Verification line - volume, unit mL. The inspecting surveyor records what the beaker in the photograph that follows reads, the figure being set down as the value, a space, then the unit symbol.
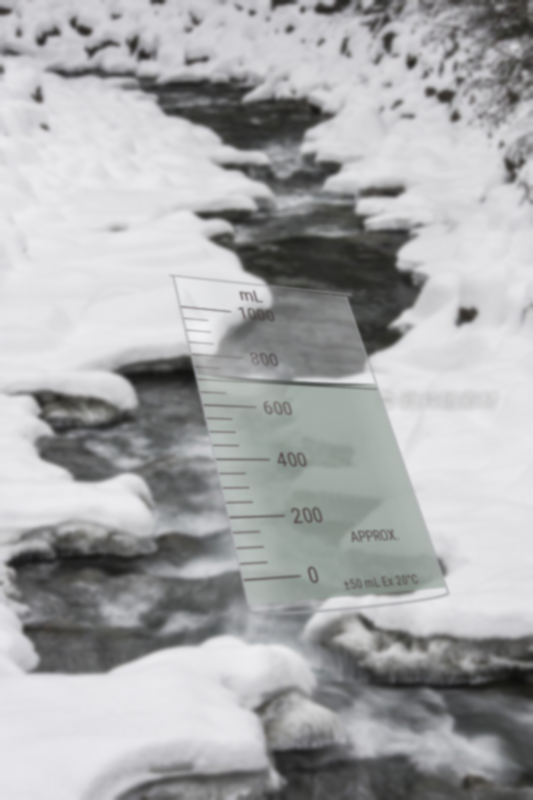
700 mL
